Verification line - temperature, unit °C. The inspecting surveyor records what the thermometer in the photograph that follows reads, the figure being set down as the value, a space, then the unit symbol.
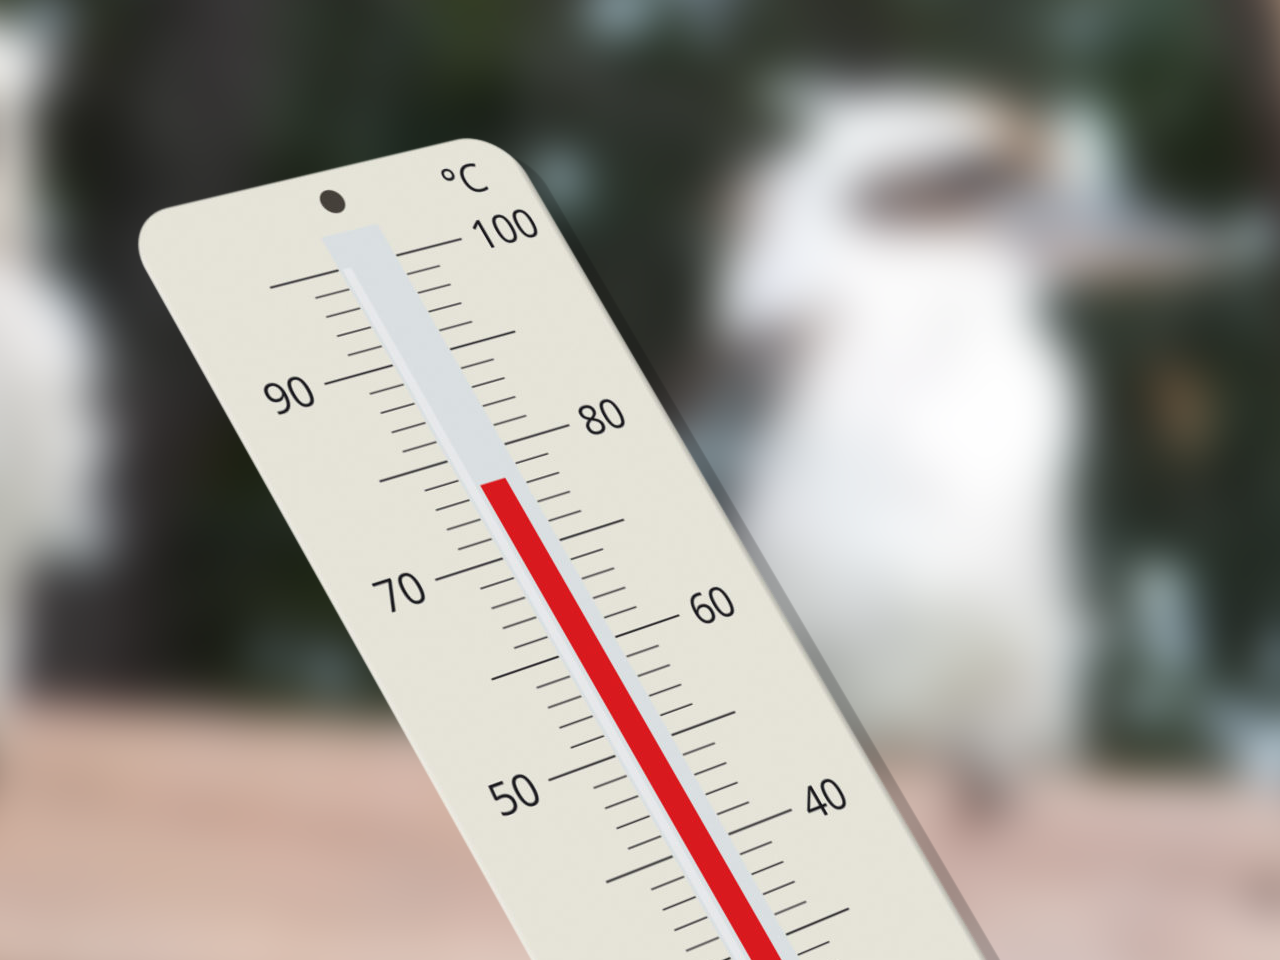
77 °C
